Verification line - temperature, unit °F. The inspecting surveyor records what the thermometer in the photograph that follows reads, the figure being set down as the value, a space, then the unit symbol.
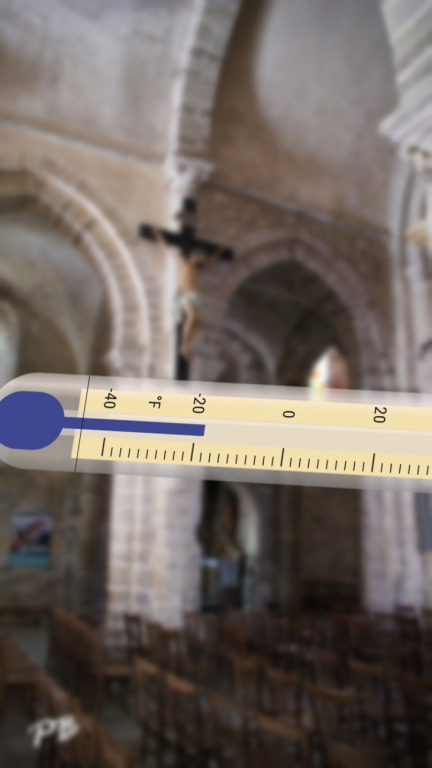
-18 °F
